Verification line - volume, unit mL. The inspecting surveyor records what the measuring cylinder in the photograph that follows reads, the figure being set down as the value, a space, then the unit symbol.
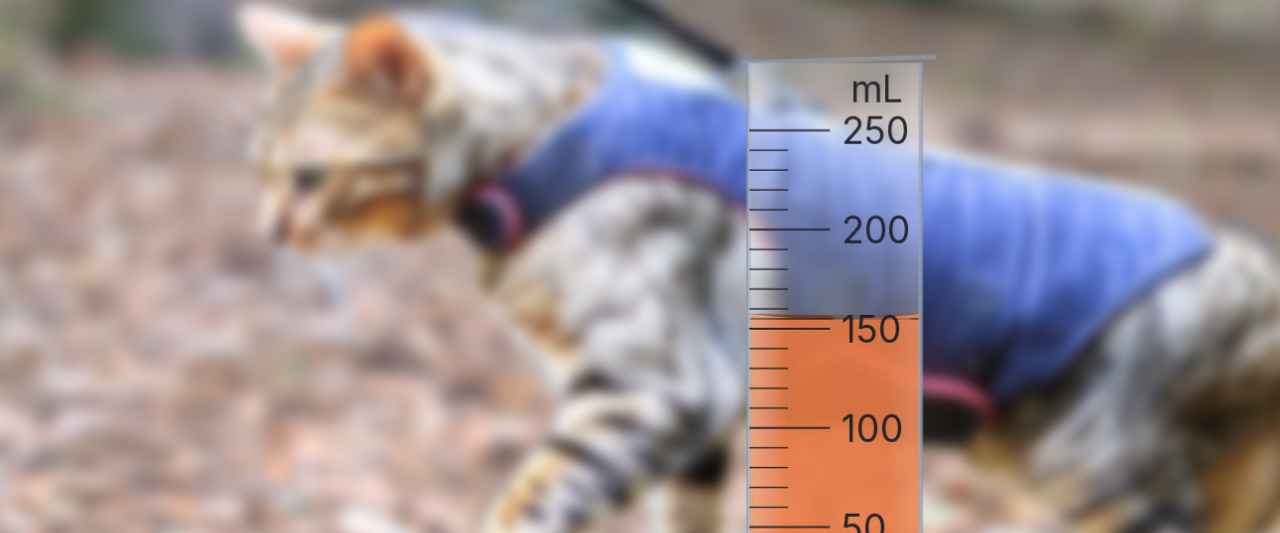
155 mL
